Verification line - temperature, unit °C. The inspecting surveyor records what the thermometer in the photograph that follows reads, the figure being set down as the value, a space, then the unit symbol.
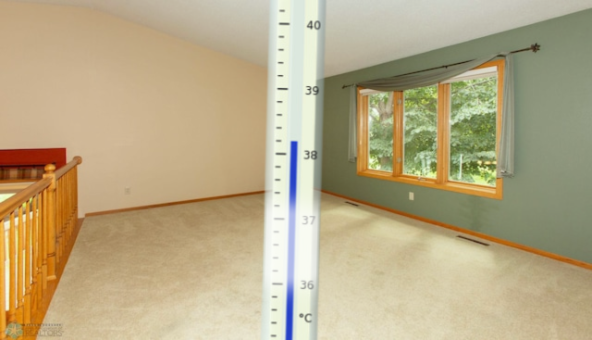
38.2 °C
